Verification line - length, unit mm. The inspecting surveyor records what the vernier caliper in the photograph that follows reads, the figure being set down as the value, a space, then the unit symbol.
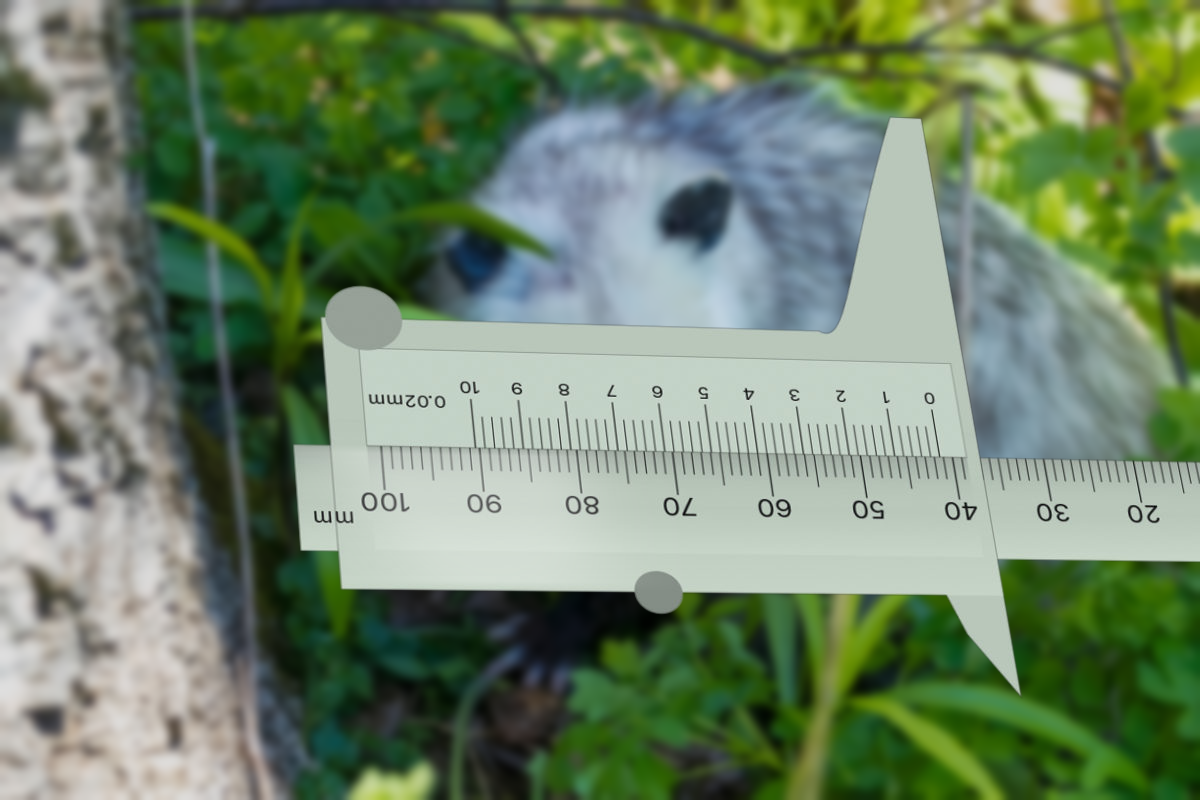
41.4 mm
